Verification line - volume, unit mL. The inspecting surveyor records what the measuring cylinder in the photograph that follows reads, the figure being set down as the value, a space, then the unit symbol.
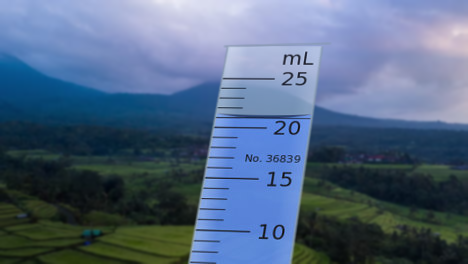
21 mL
